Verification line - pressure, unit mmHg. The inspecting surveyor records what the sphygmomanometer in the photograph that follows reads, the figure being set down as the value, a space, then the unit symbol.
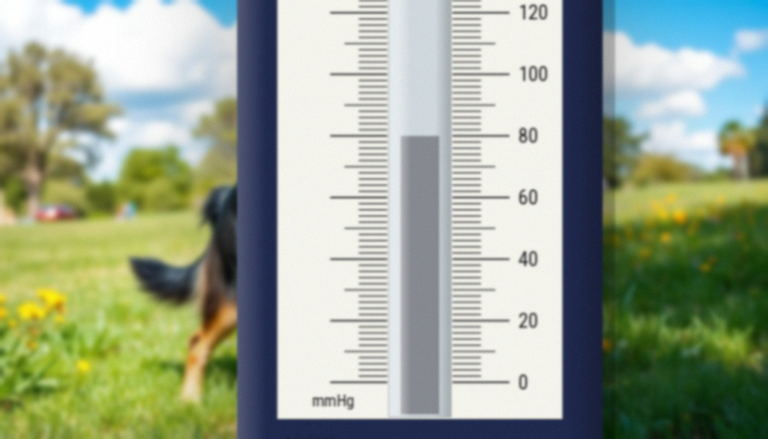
80 mmHg
